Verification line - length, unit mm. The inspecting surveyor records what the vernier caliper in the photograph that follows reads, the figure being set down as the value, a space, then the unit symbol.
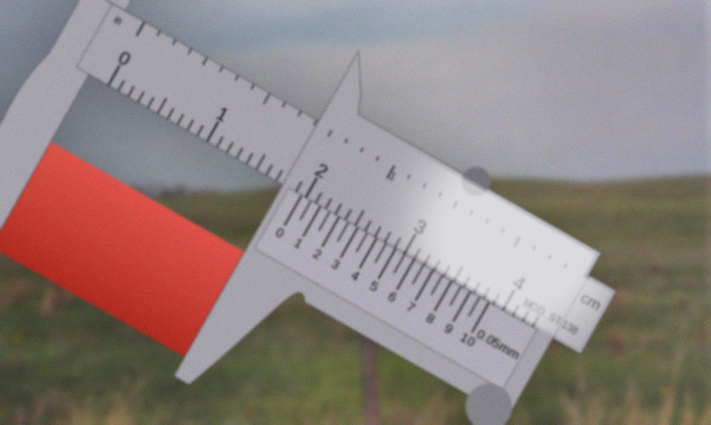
19.6 mm
